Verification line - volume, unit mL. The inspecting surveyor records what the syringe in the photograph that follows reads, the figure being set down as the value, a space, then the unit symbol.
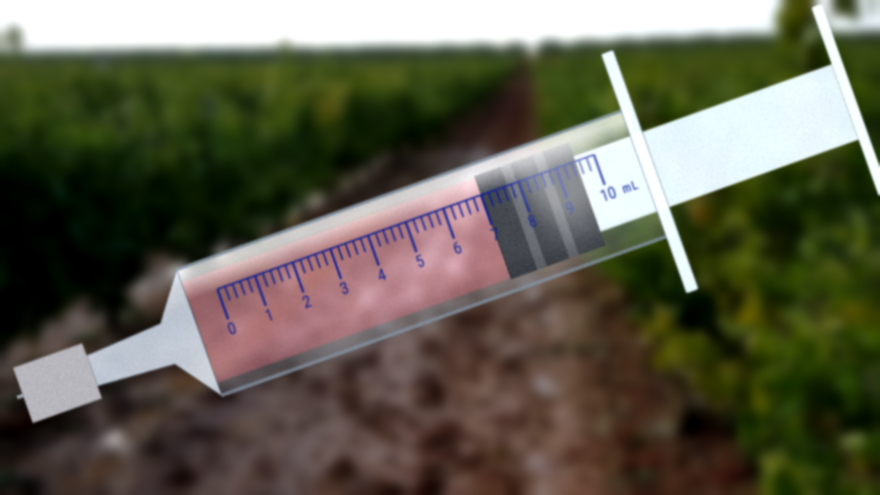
7 mL
